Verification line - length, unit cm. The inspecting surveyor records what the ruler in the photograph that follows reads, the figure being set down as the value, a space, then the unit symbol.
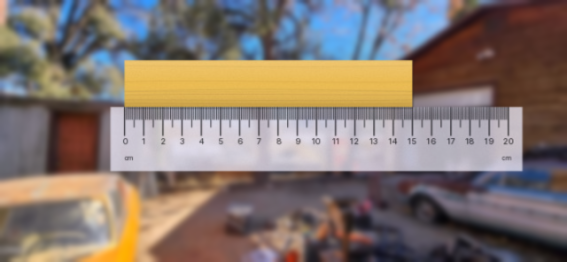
15 cm
